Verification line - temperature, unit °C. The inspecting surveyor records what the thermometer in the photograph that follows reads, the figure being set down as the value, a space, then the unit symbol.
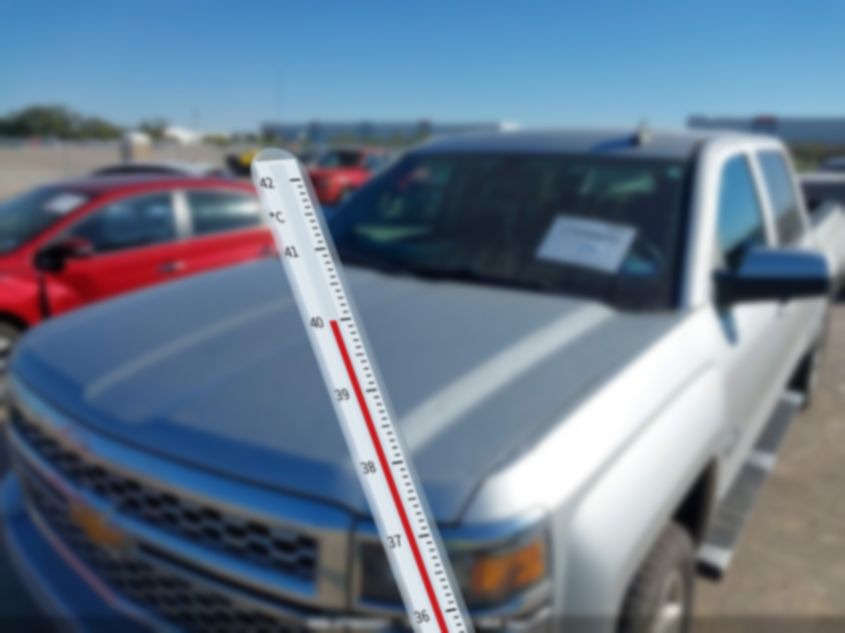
40 °C
